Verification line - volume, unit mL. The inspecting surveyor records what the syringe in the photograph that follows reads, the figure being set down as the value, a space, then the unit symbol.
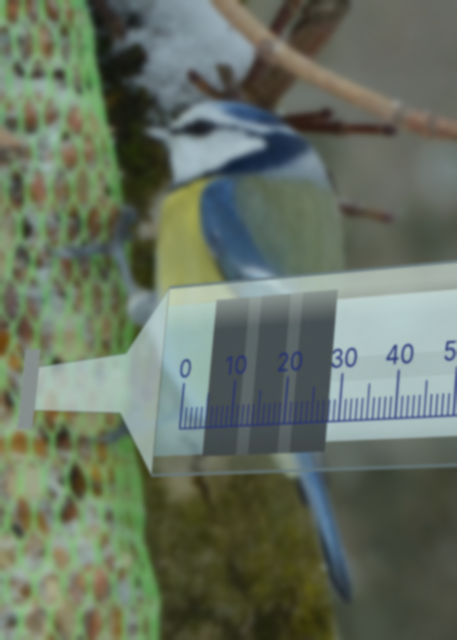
5 mL
